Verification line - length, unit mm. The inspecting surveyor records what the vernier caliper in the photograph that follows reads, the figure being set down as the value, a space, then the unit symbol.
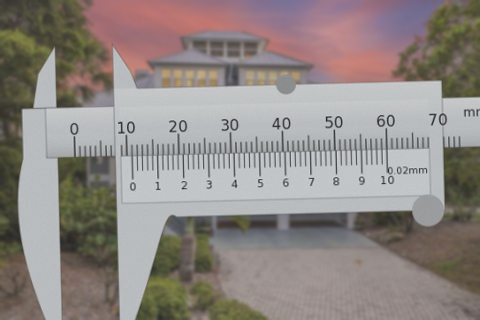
11.0 mm
